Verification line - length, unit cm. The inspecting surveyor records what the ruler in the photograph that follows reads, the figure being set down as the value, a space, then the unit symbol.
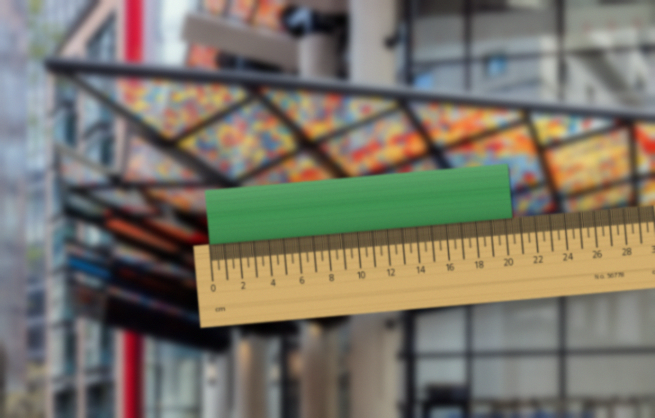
20.5 cm
